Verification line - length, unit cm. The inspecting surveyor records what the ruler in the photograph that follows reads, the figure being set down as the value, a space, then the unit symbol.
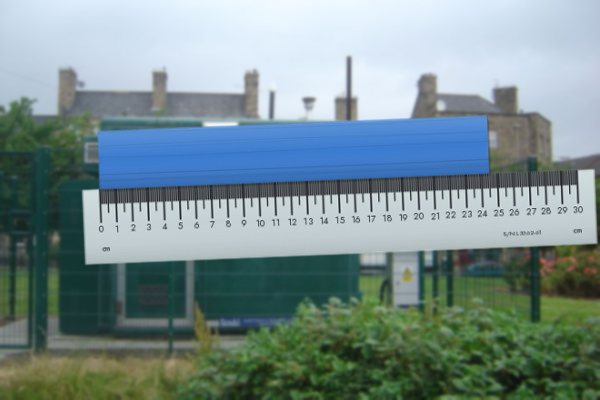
24.5 cm
